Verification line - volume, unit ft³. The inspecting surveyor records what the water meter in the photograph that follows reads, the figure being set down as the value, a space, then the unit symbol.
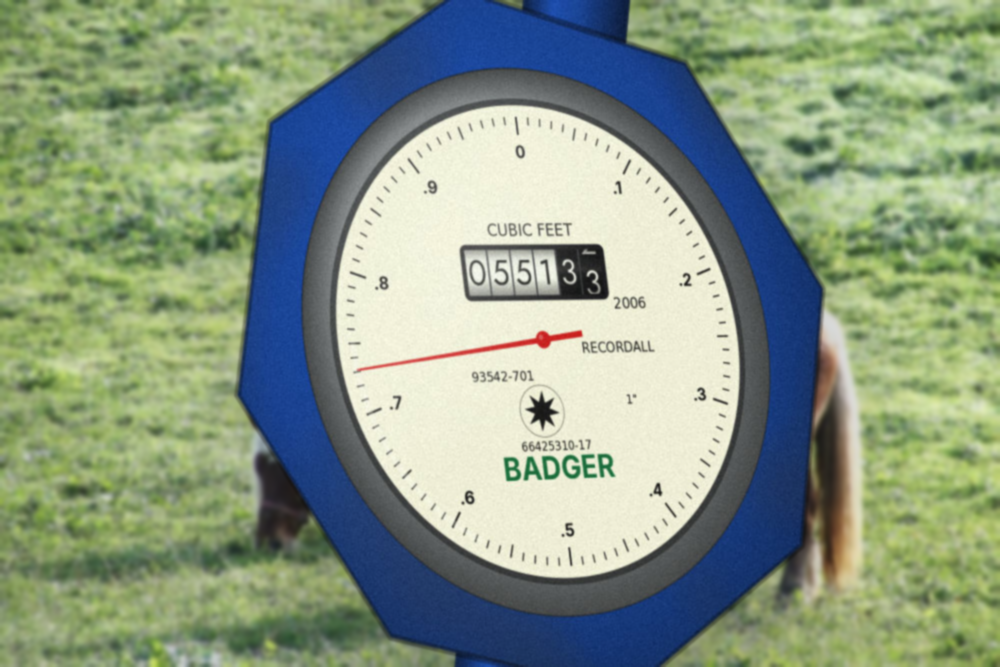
55132.73 ft³
